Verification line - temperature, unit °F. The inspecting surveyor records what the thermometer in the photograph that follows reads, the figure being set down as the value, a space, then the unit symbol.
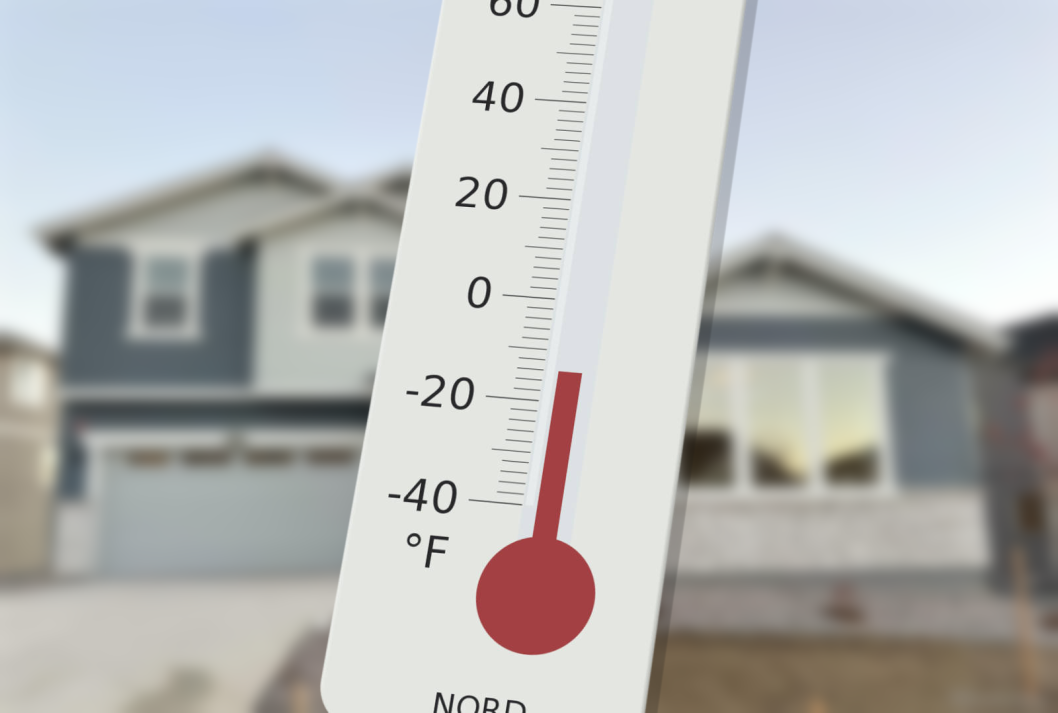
-14 °F
